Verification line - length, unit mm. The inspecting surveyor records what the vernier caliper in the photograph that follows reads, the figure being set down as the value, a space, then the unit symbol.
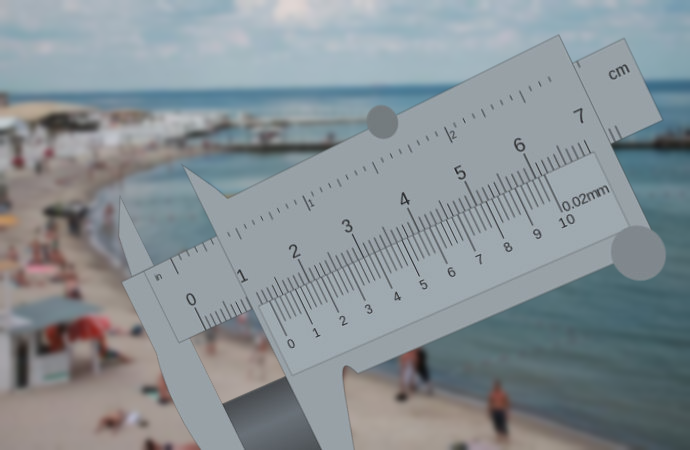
12.4 mm
